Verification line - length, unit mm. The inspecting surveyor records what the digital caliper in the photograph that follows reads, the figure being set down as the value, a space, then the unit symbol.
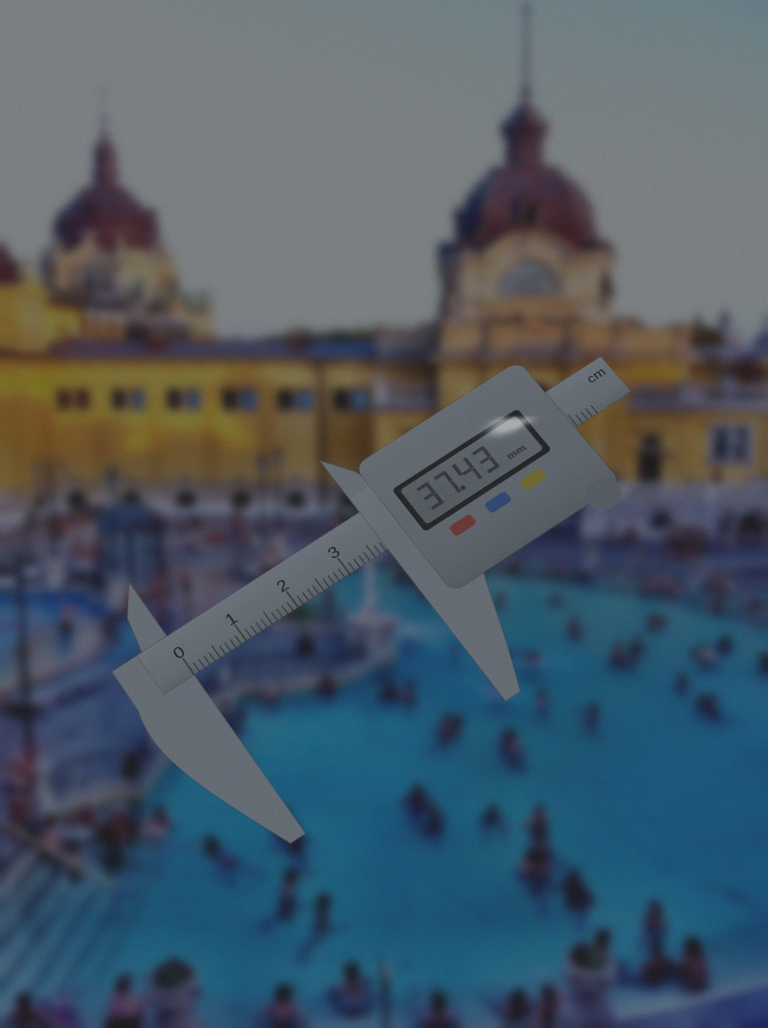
37.43 mm
